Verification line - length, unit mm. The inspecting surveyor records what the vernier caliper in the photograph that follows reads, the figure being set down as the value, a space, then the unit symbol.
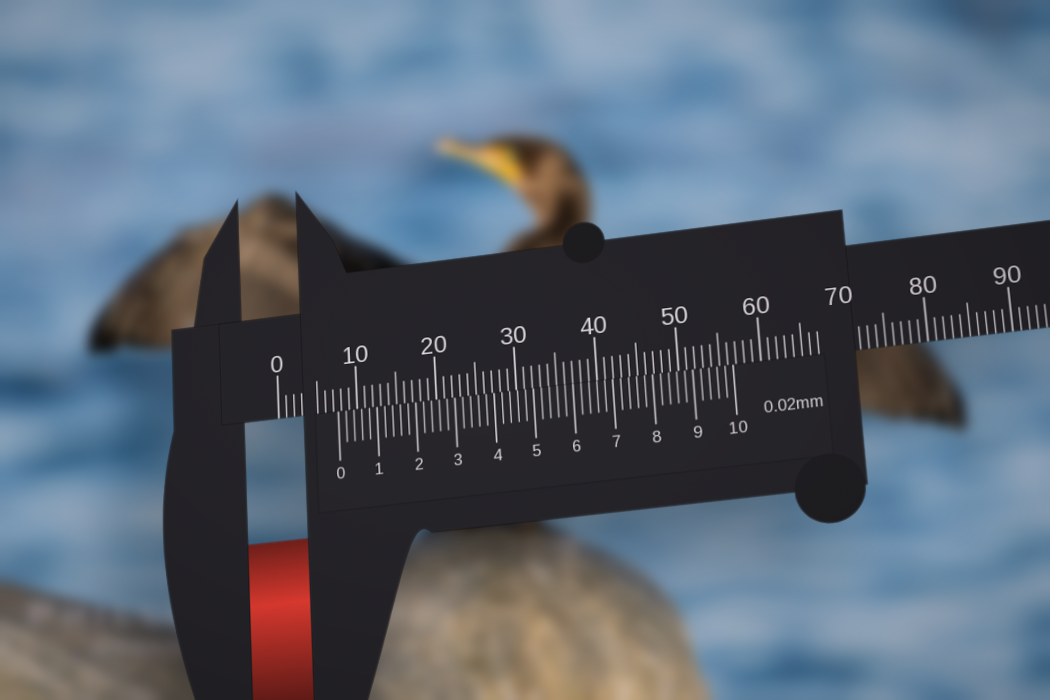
7.6 mm
